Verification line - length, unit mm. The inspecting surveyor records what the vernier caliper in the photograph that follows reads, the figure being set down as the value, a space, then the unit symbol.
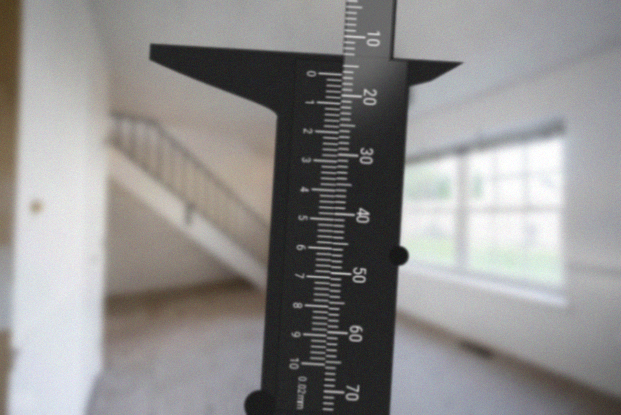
16.5 mm
